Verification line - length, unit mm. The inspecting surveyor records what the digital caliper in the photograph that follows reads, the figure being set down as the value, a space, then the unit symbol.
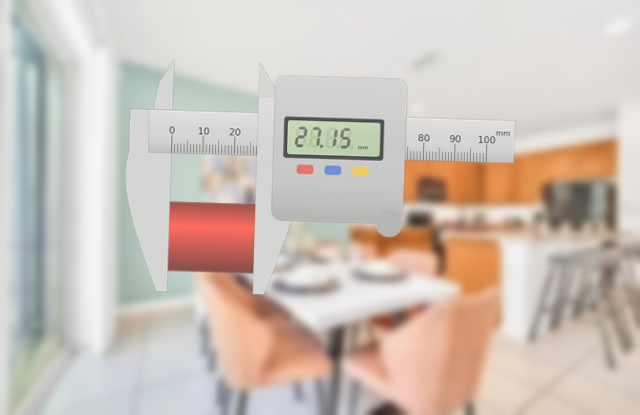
27.15 mm
